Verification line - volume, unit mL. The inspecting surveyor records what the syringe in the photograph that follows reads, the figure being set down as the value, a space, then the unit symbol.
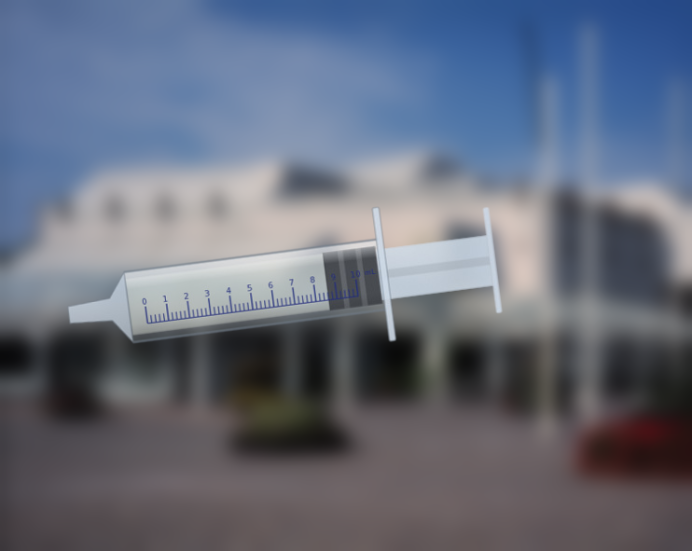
8.6 mL
